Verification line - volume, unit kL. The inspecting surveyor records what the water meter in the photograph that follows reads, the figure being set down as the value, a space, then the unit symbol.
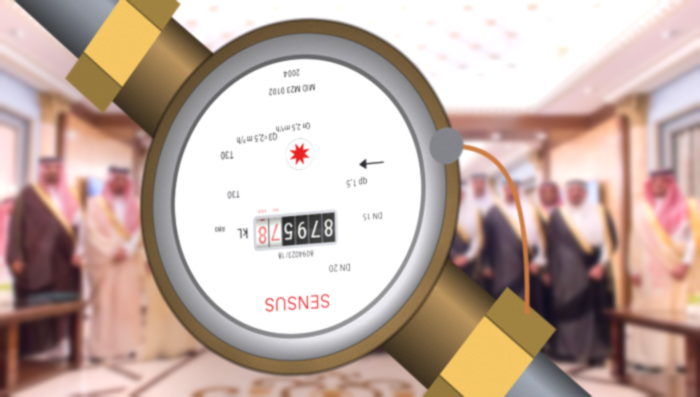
8795.78 kL
